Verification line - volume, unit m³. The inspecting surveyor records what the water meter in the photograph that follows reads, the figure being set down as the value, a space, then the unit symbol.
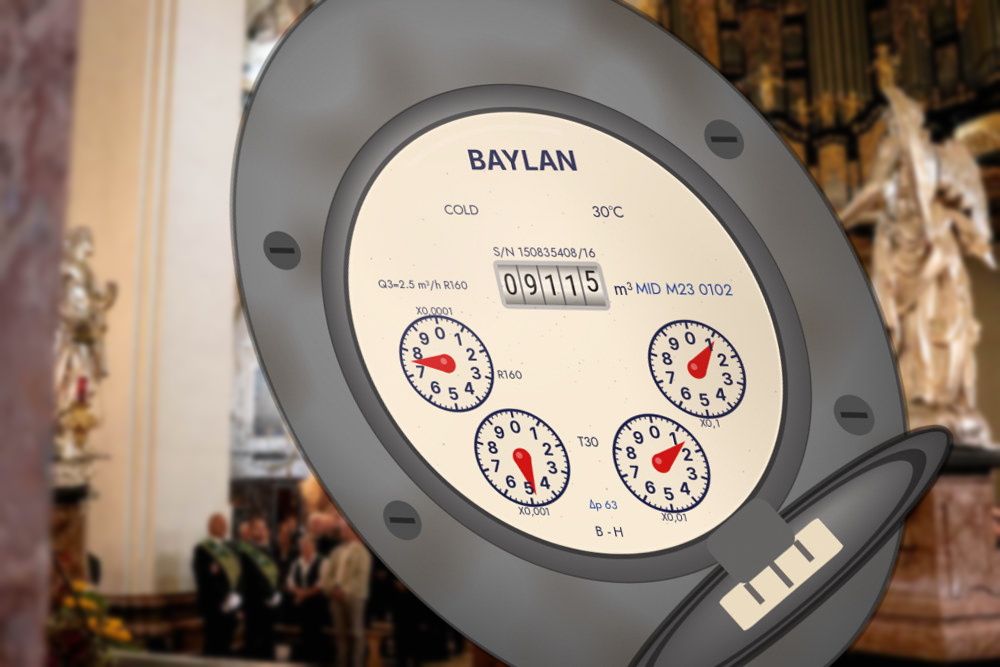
9115.1147 m³
